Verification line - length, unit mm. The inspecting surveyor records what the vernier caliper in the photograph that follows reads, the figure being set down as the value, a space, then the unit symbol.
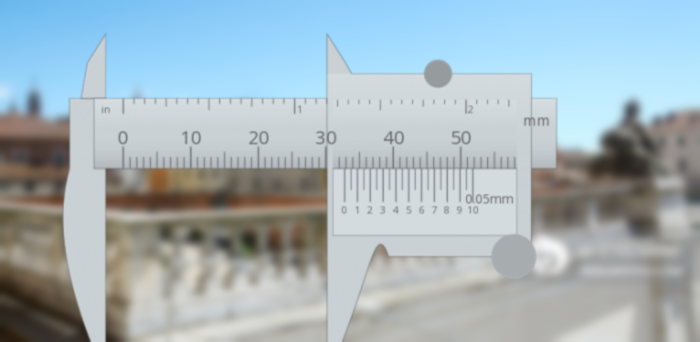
32.8 mm
